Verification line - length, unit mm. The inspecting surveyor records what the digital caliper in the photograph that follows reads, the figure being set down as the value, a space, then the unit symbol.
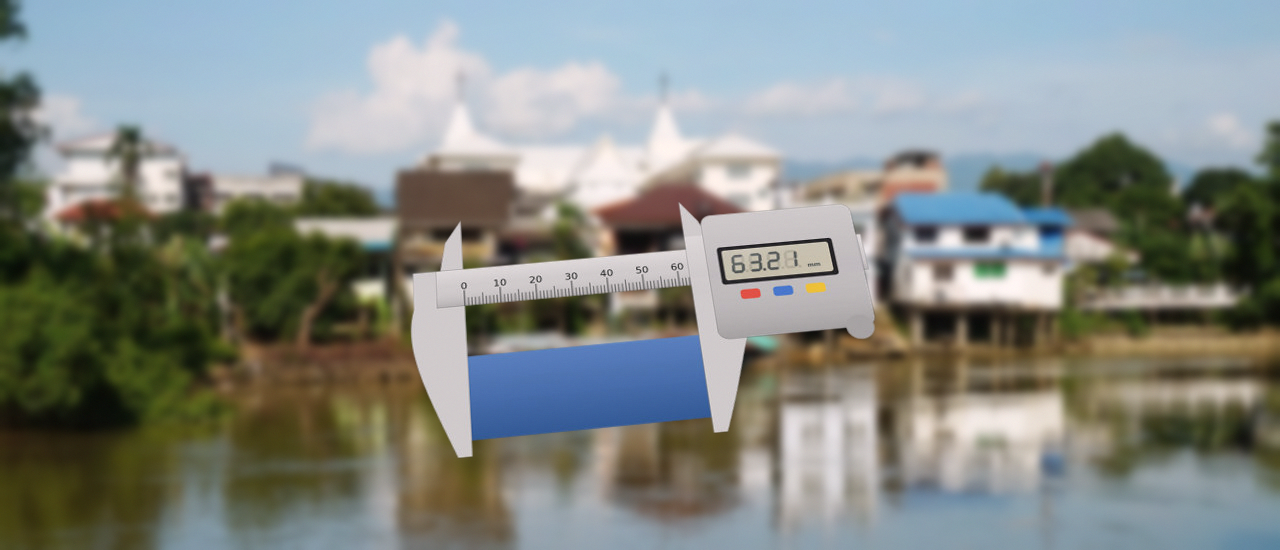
63.21 mm
